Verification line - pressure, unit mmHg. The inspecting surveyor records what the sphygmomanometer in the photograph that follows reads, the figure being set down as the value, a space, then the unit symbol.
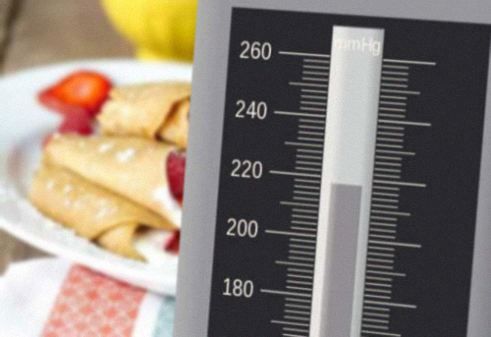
218 mmHg
